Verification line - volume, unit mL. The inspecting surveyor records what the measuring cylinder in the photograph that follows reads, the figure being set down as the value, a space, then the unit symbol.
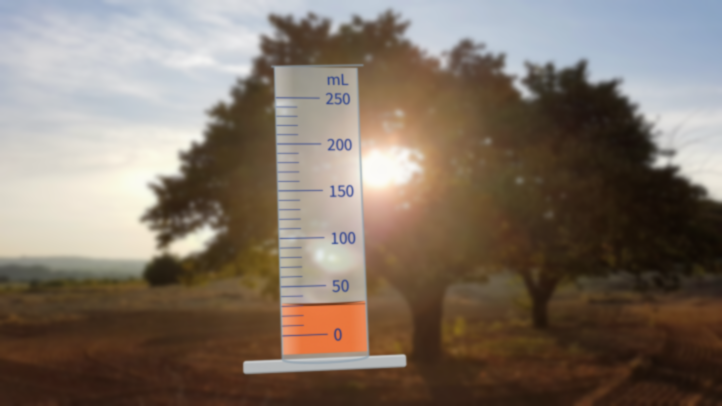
30 mL
